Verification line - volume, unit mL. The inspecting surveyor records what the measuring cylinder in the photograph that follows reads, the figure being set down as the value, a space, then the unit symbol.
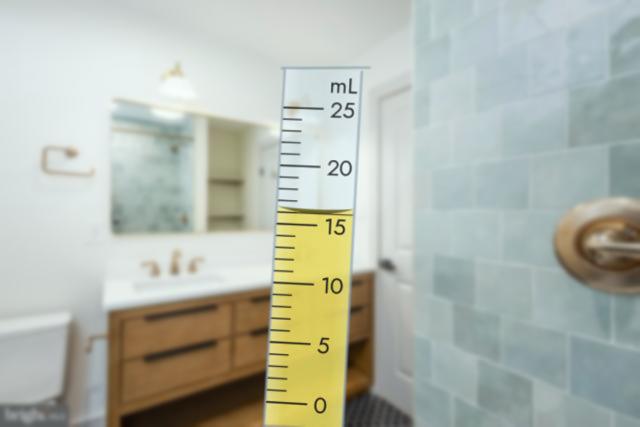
16 mL
